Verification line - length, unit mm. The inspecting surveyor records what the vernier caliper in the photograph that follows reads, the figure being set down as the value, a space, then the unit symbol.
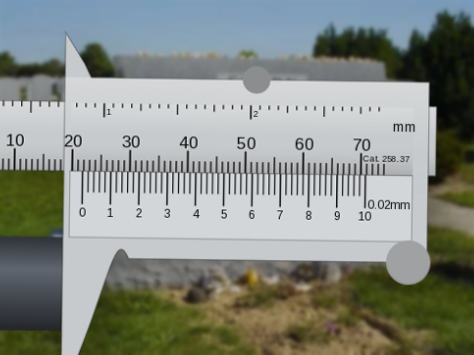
21.8 mm
